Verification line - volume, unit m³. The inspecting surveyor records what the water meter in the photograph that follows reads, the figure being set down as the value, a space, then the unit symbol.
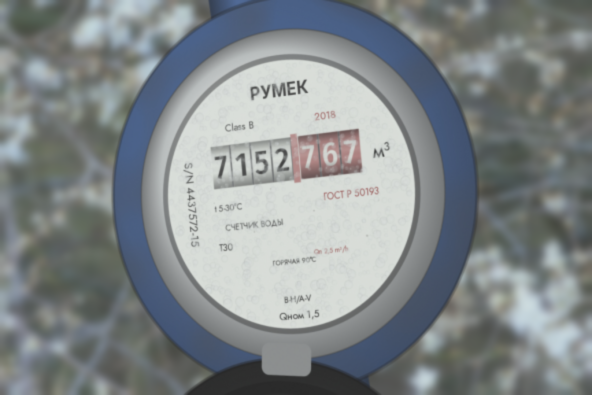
7152.767 m³
